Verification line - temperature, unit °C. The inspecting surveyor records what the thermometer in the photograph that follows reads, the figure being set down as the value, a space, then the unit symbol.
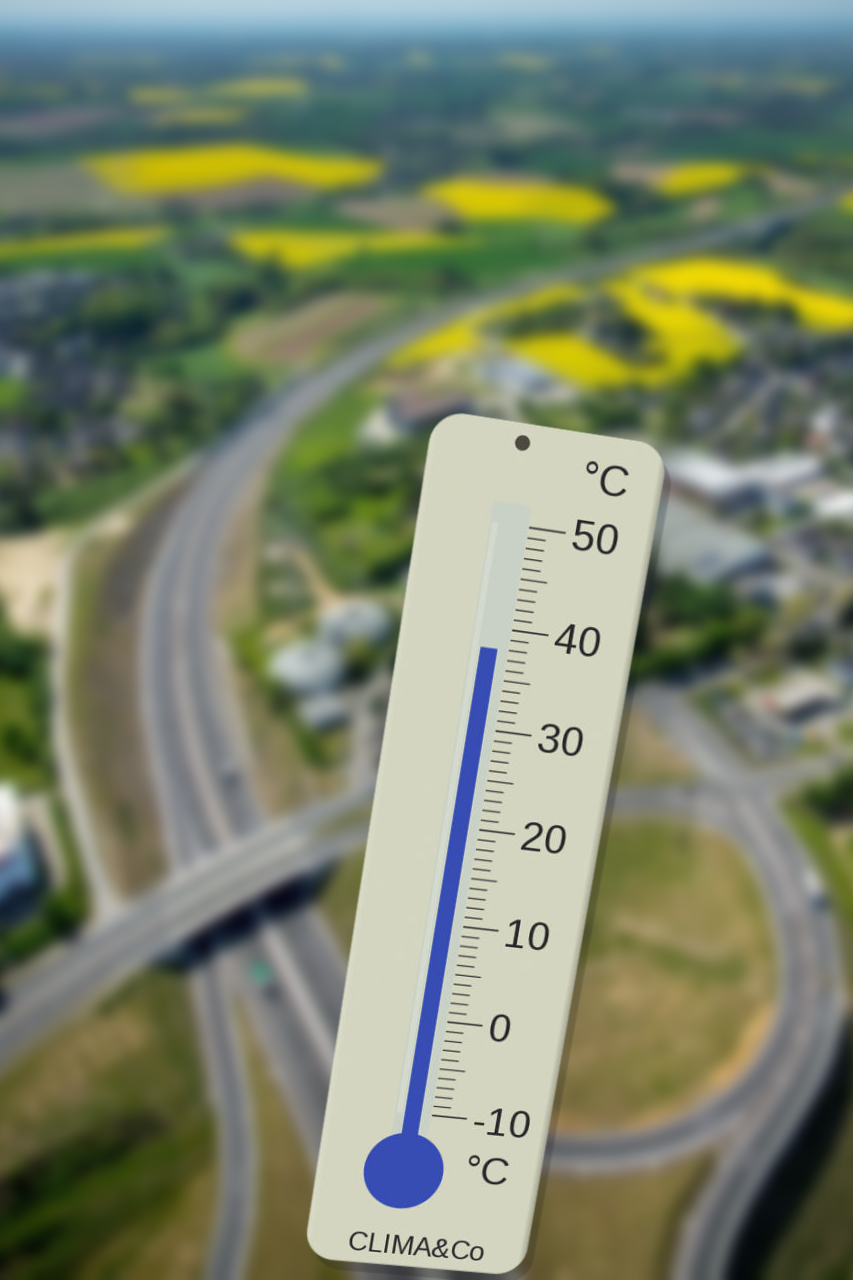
38 °C
